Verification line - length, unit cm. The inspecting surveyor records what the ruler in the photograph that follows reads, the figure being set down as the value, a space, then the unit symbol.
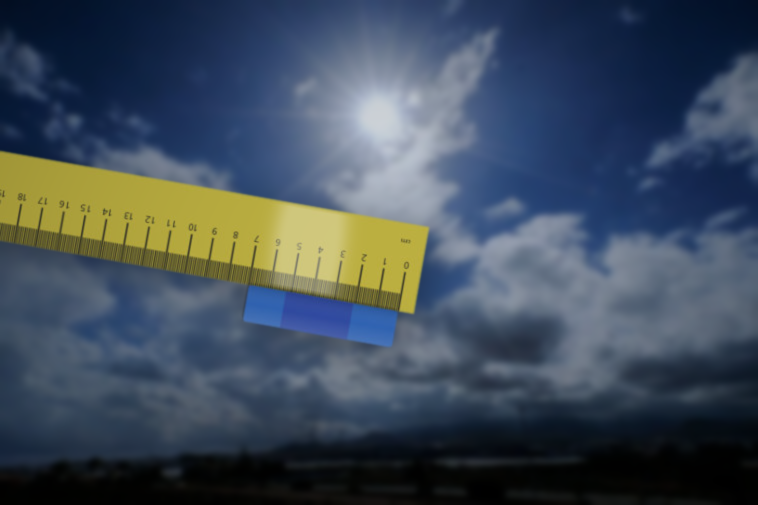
7 cm
